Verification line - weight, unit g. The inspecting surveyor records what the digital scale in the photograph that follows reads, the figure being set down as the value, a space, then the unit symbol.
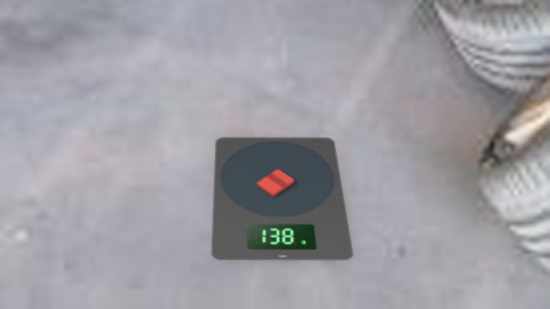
138 g
